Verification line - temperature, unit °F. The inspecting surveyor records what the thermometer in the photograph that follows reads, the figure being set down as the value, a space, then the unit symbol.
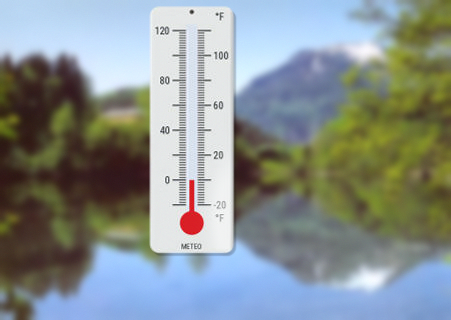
0 °F
